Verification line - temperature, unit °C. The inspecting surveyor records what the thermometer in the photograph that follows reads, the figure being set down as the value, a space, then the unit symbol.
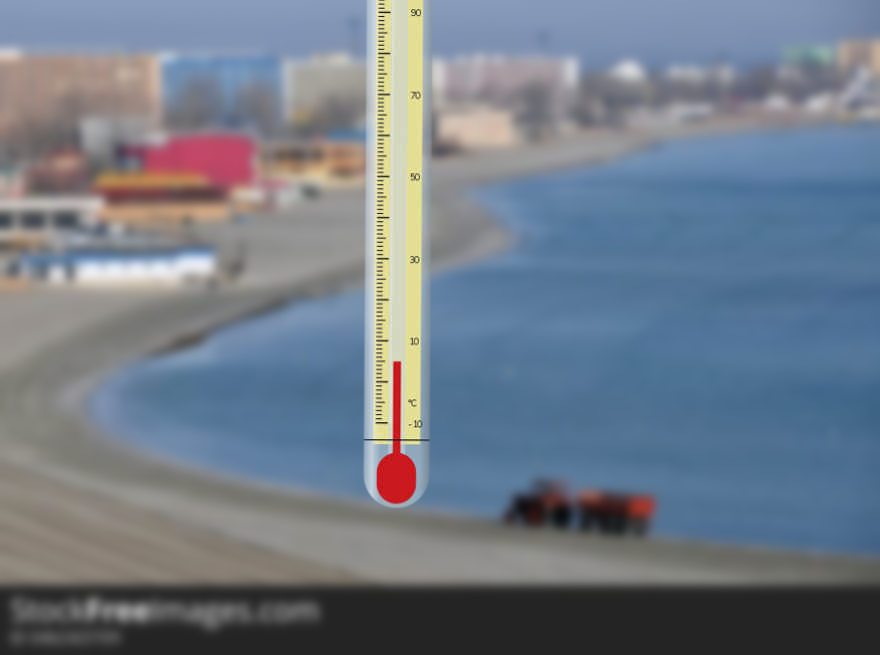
5 °C
